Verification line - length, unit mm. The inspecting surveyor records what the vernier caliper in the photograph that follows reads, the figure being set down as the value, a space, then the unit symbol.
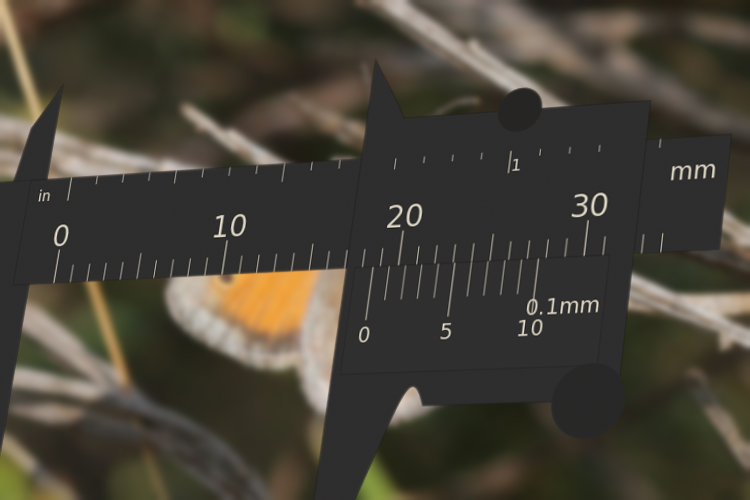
18.6 mm
